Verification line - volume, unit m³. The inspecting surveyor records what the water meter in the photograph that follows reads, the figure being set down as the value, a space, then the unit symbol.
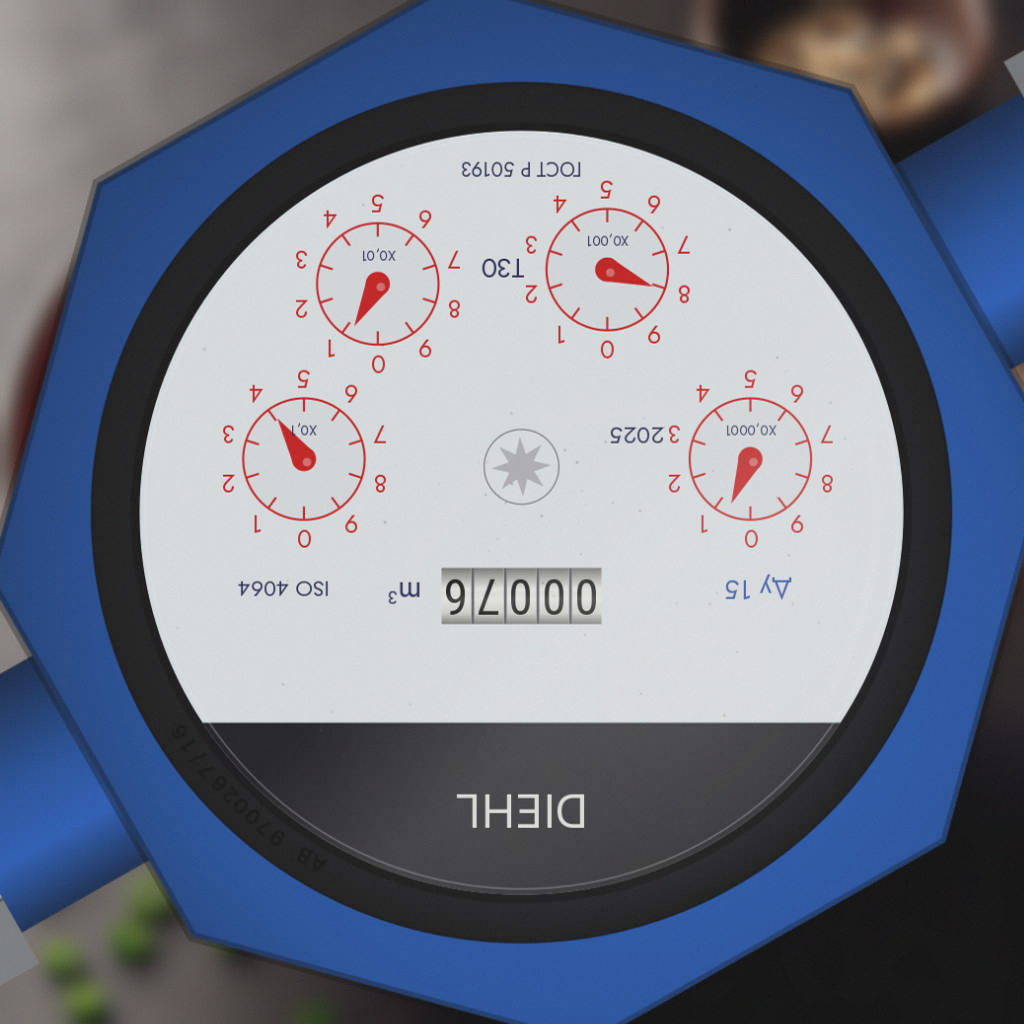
76.4080 m³
